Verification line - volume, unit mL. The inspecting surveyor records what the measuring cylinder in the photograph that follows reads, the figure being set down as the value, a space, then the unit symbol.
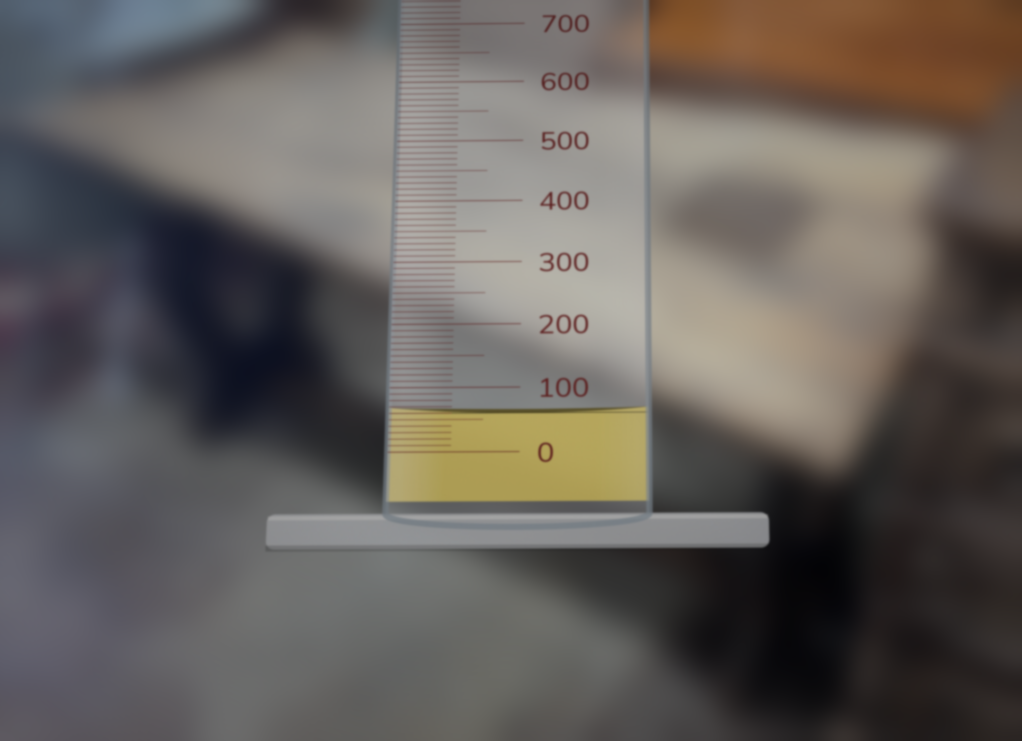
60 mL
